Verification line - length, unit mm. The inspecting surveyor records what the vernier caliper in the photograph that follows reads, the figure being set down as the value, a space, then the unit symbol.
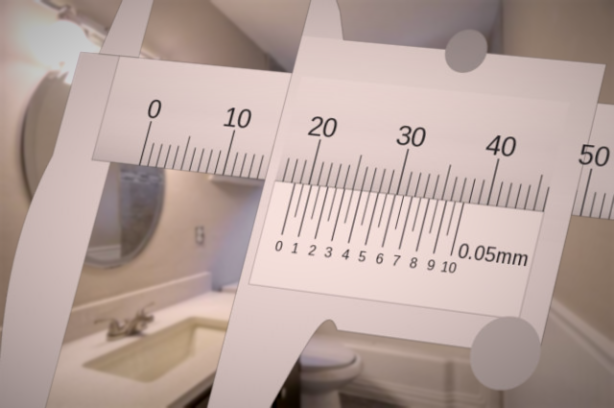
18.4 mm
